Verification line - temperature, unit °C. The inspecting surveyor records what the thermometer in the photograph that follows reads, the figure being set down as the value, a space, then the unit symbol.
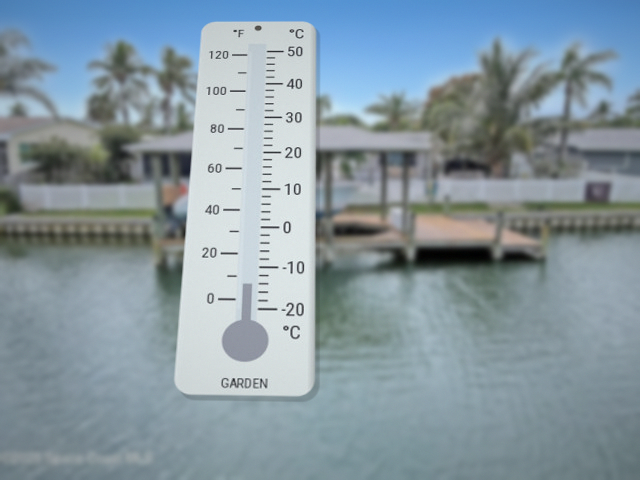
-14 °C
